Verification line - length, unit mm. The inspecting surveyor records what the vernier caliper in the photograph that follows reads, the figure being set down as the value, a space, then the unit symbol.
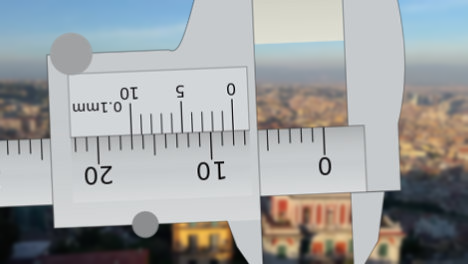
8.0 mm
